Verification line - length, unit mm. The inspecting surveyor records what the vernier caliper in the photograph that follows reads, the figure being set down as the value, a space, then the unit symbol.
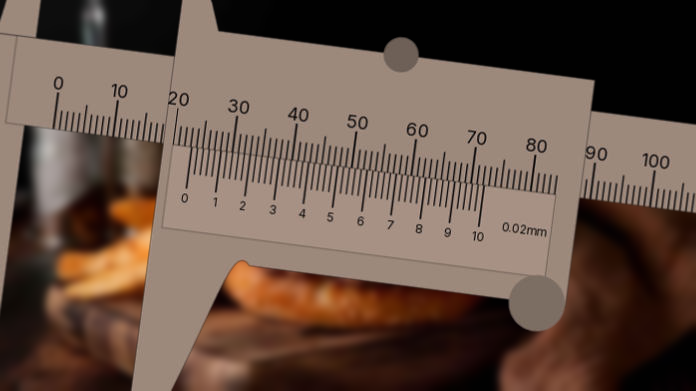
23.2 mm
